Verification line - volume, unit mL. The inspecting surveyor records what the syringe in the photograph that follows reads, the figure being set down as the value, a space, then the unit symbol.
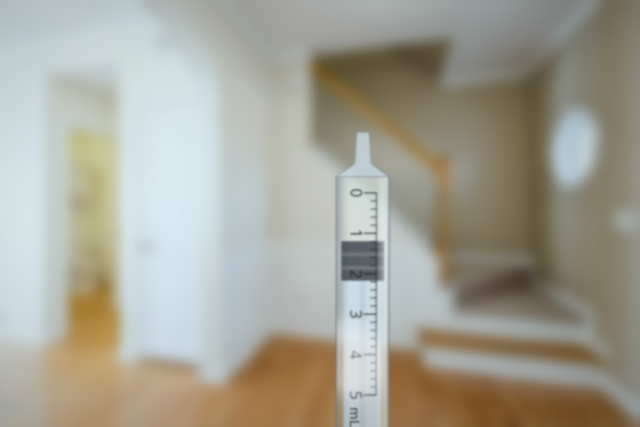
1.2 mL
